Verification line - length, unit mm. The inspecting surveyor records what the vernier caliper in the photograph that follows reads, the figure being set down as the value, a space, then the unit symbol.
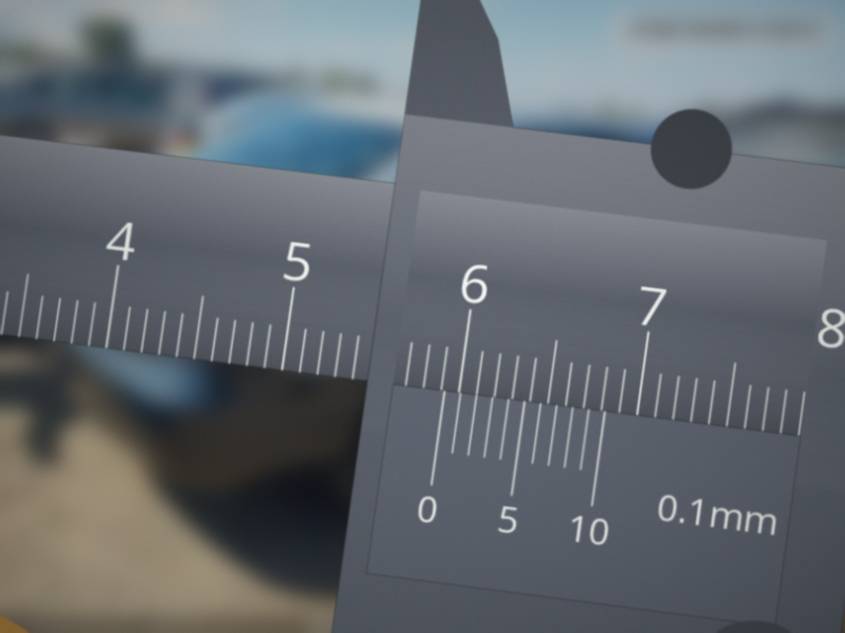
59.2 mm
